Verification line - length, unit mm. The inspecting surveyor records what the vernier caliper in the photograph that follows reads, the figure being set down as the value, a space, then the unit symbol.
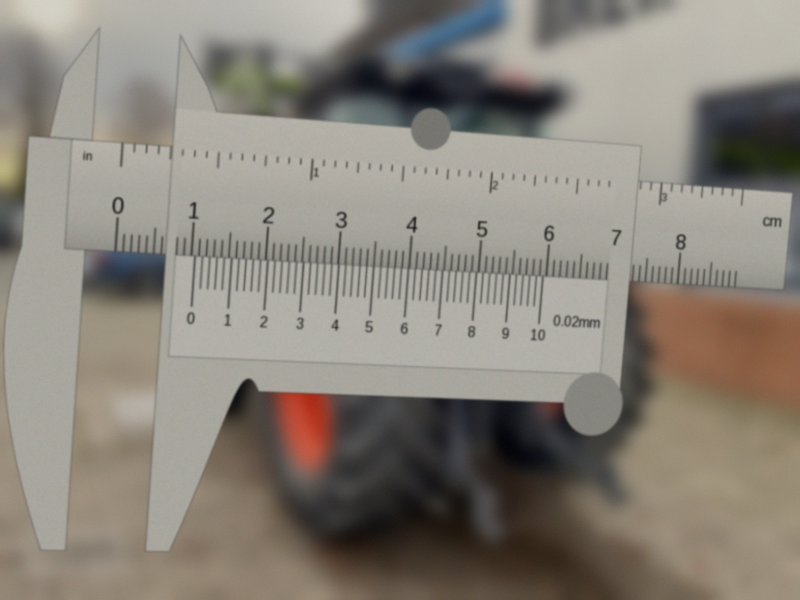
10.5 mm
